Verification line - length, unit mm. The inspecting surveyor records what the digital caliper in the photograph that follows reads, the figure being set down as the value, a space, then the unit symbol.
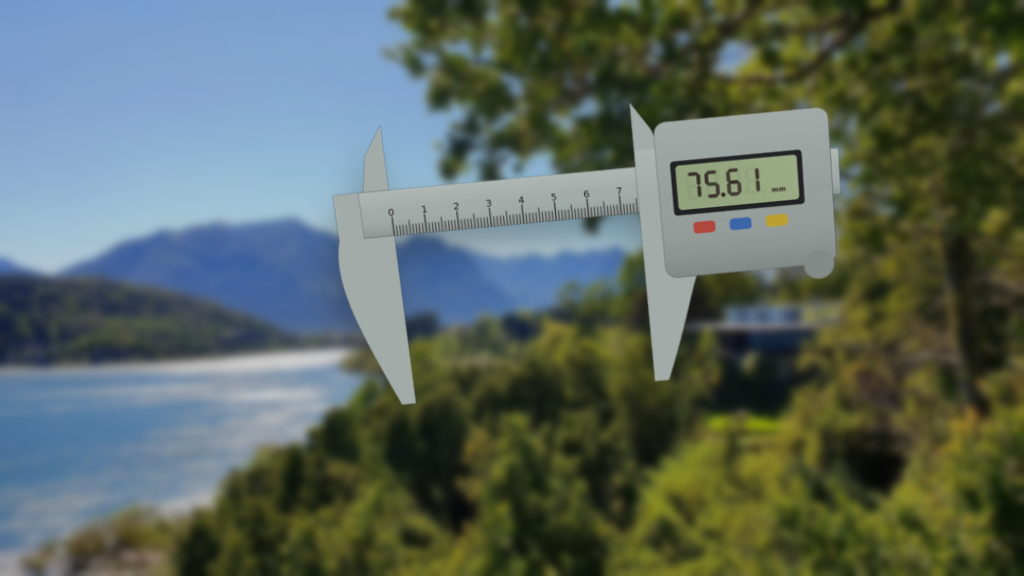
75.61 mm
